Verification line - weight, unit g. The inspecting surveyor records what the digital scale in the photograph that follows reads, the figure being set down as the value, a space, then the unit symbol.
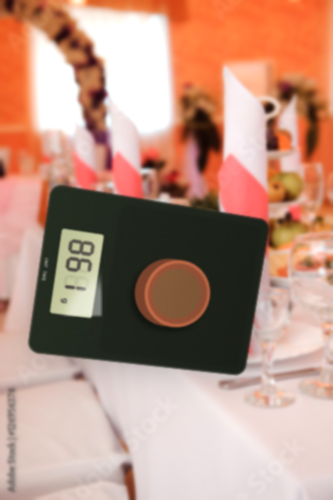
861 g
